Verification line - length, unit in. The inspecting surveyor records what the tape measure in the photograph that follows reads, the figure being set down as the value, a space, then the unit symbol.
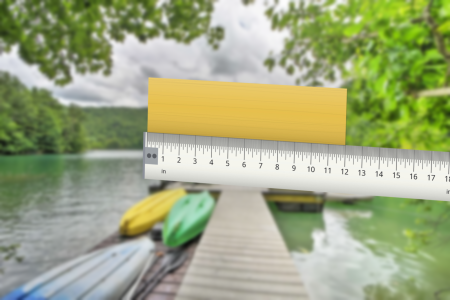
12 in
